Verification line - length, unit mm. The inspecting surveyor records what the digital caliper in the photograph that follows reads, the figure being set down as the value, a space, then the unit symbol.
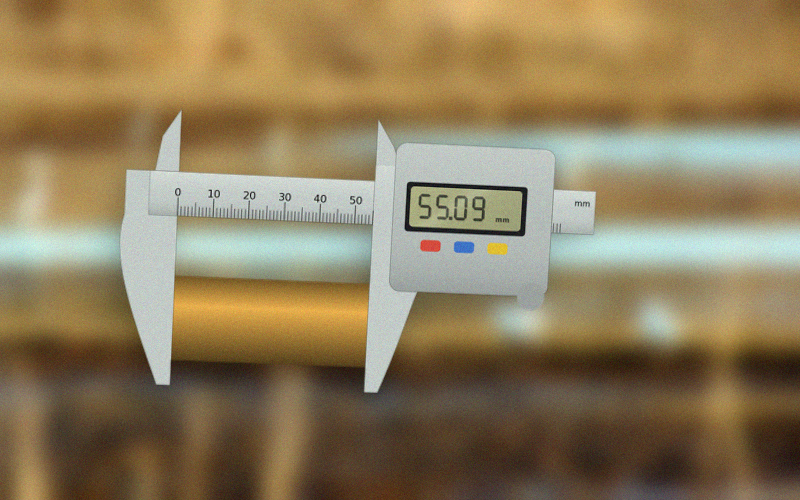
55.09 mm
